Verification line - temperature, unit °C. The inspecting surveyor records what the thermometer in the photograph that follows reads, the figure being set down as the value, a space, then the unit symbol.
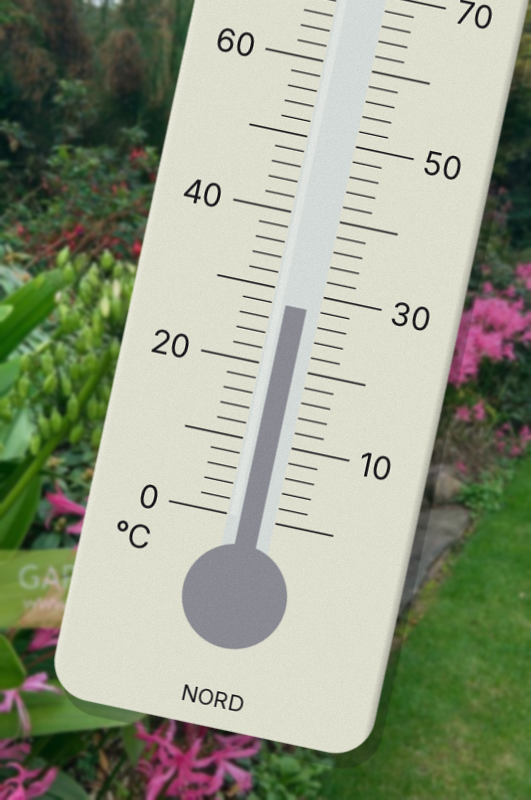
28 °C
